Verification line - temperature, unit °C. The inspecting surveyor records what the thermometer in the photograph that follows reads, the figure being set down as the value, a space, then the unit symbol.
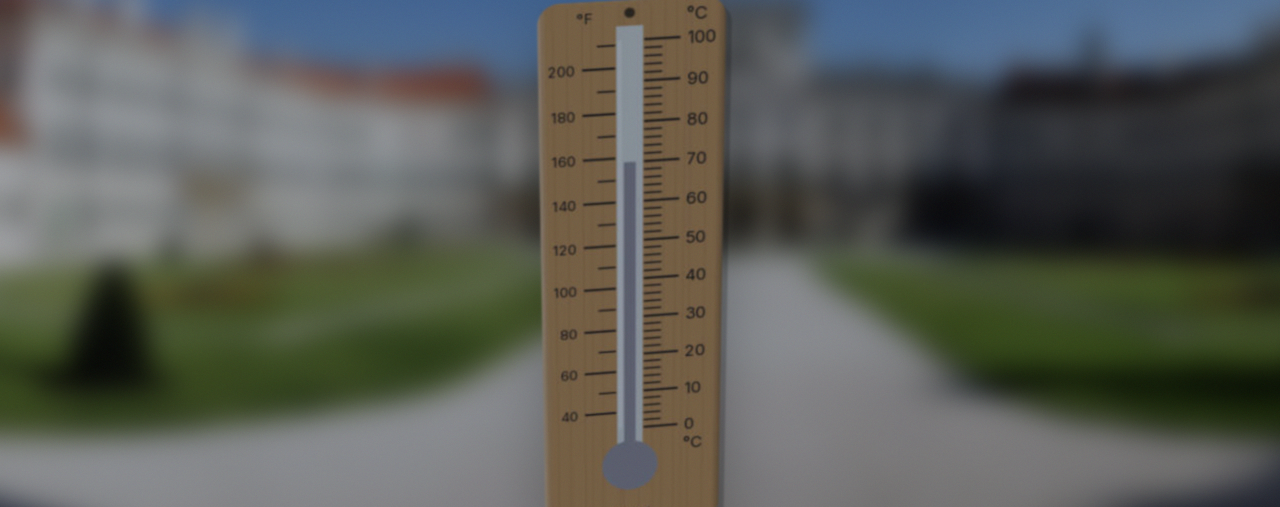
70 °C
